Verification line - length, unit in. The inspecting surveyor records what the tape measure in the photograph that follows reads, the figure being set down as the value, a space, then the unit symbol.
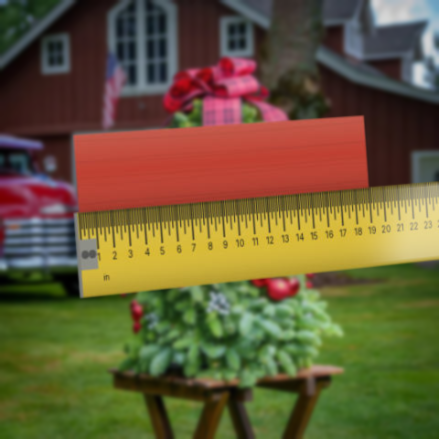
19 in
